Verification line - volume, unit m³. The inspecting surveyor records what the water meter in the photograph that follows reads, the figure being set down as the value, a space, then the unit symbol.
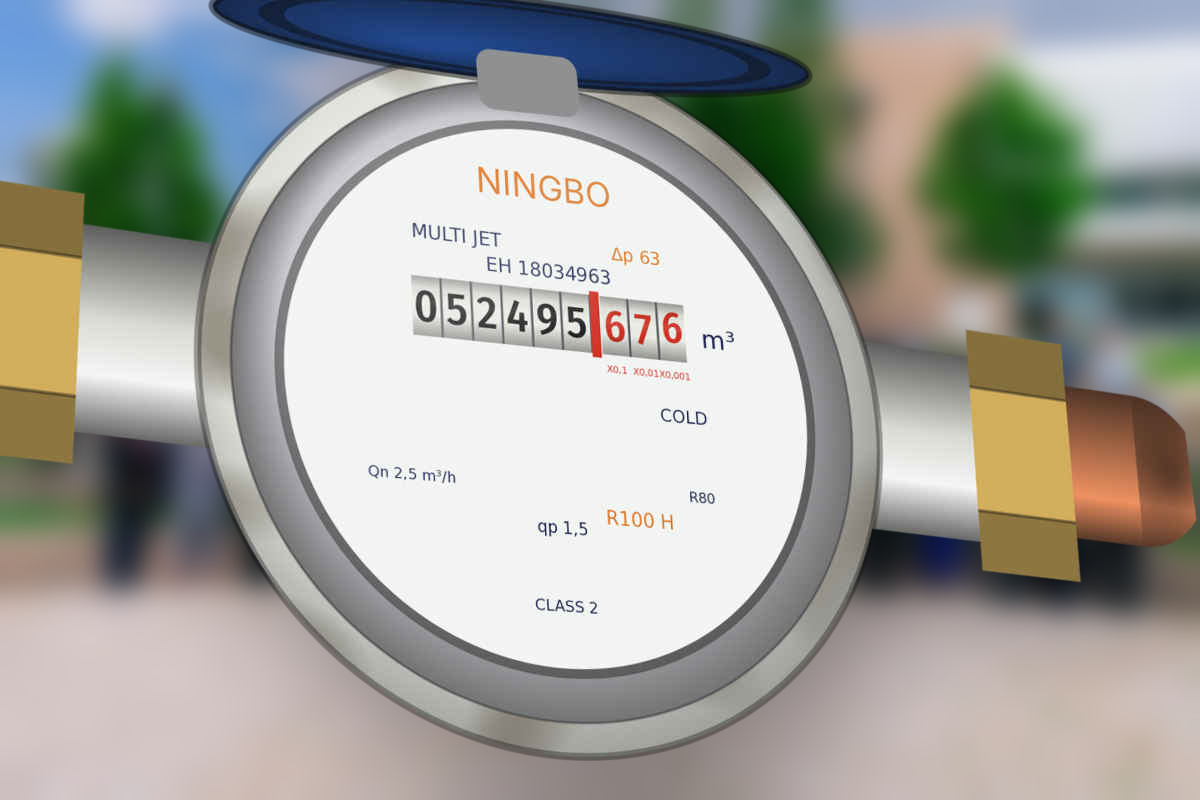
52495.676 m³
